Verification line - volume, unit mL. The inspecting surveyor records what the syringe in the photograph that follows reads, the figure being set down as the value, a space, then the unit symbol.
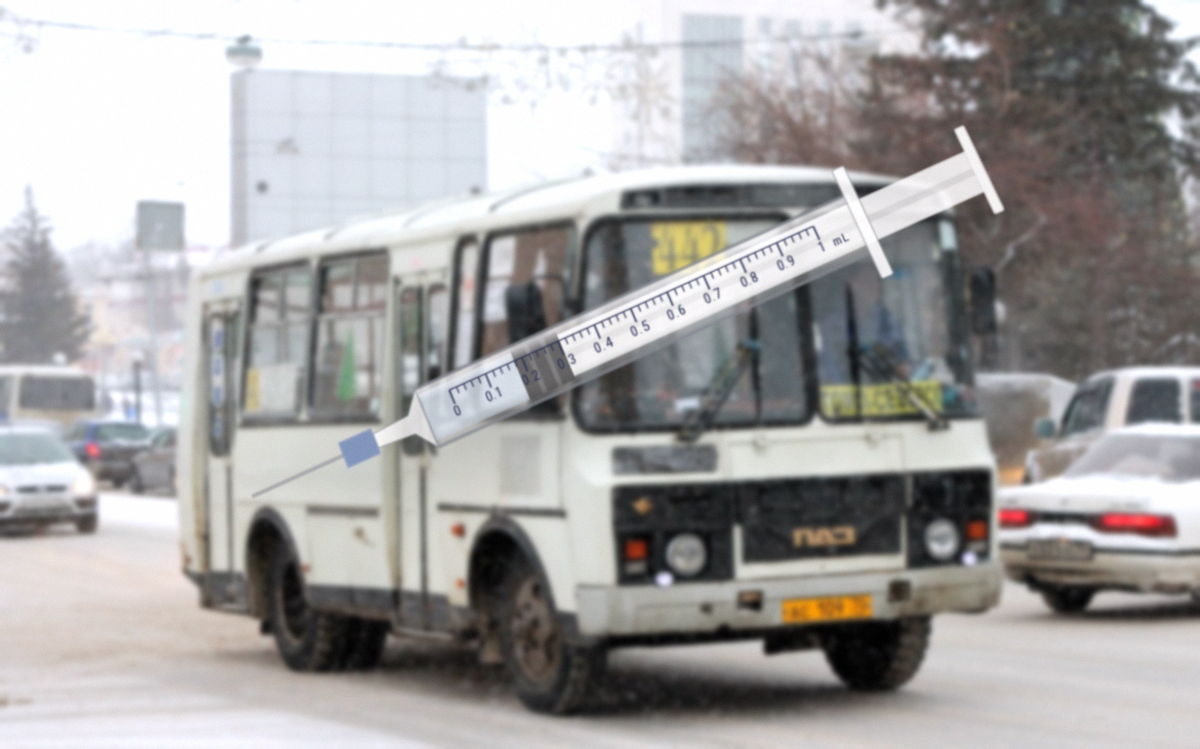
0.18 mL
